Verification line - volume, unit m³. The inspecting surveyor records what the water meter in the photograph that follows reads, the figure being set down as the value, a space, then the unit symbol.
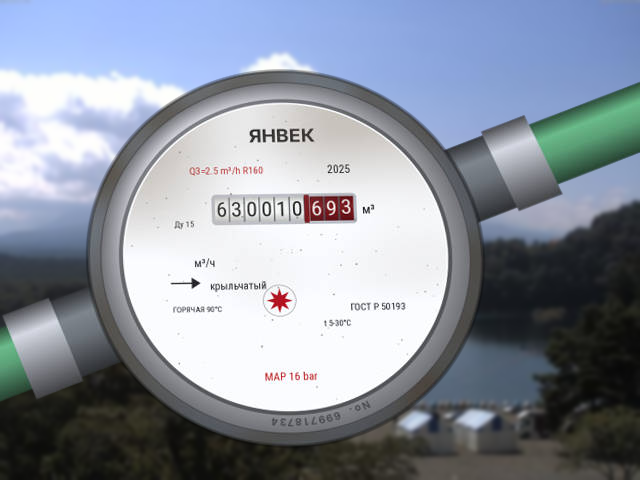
630010.693 m³
